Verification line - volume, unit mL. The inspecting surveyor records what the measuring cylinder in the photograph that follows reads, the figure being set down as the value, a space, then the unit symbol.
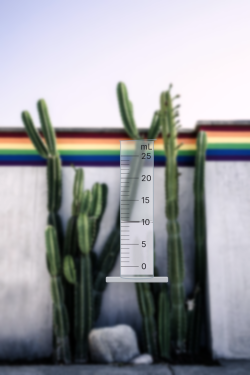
10 mL
